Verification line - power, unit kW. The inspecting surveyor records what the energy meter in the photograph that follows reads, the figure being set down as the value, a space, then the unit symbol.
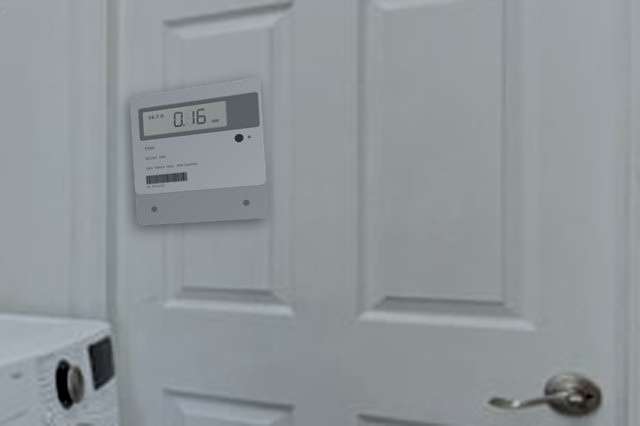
0.16 kW
